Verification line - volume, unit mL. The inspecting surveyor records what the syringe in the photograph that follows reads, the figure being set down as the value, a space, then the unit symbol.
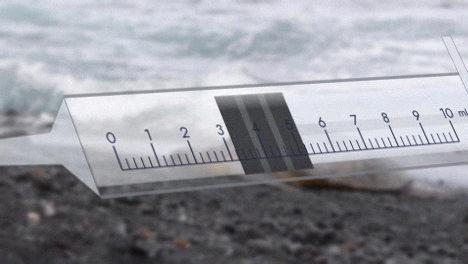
3.2 mL
